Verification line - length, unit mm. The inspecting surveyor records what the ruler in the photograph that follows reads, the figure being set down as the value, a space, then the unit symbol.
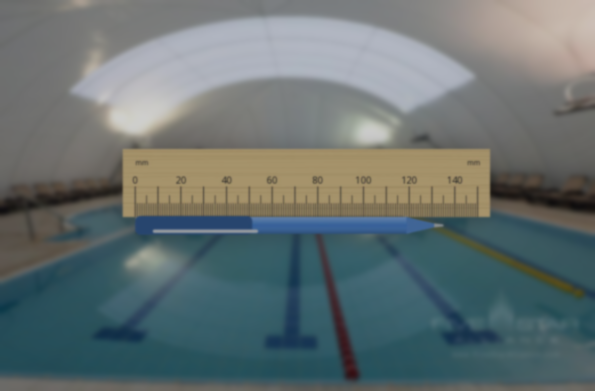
135 mm
